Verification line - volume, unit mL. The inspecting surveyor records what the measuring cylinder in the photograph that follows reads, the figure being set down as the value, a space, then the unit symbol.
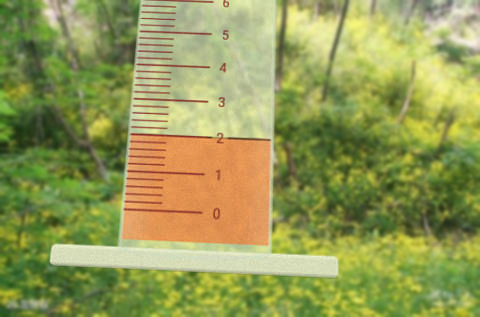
2 mL
